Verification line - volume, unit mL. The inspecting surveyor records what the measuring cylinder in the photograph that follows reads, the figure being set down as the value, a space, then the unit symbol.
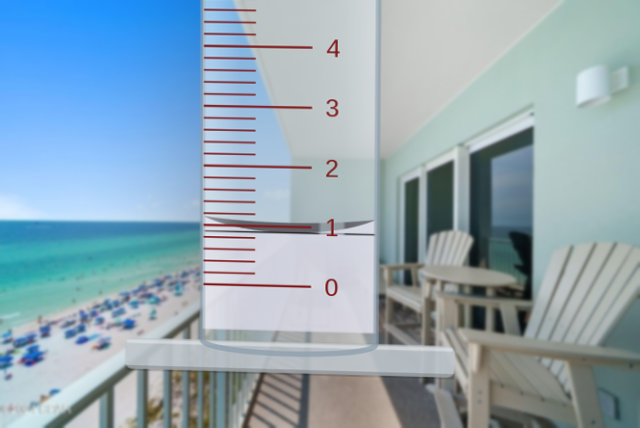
0.9 mL
